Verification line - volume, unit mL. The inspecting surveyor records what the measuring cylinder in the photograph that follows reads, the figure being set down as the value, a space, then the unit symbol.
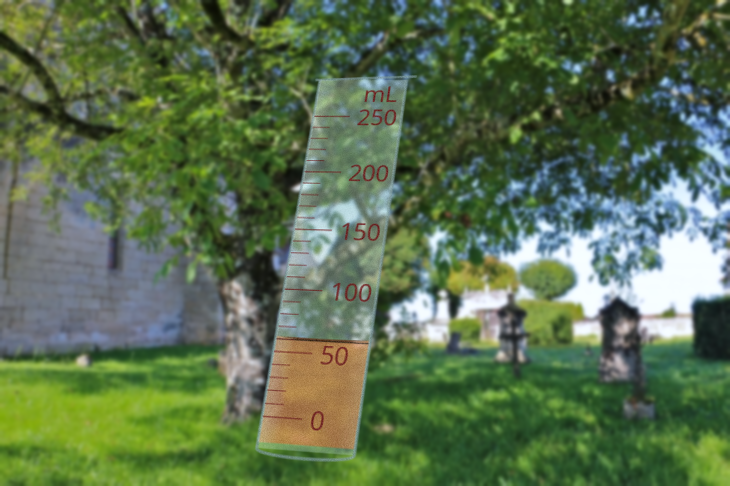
60 mL
